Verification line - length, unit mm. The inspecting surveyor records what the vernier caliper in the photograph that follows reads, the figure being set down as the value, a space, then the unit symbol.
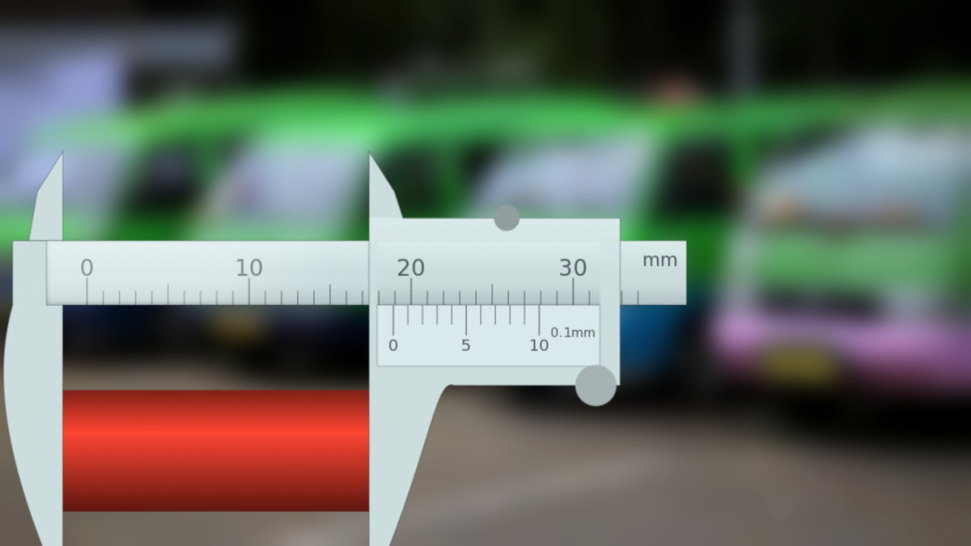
18.9 mm
